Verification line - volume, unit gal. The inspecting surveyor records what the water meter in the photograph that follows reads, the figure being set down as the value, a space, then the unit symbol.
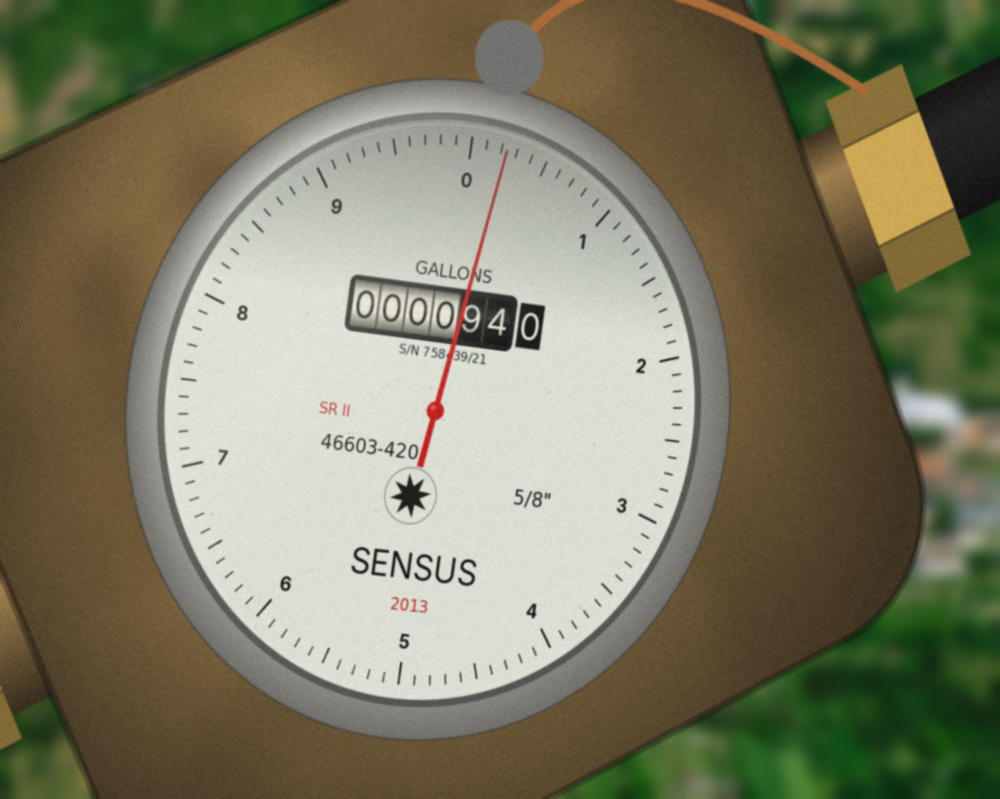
940.2 gal
